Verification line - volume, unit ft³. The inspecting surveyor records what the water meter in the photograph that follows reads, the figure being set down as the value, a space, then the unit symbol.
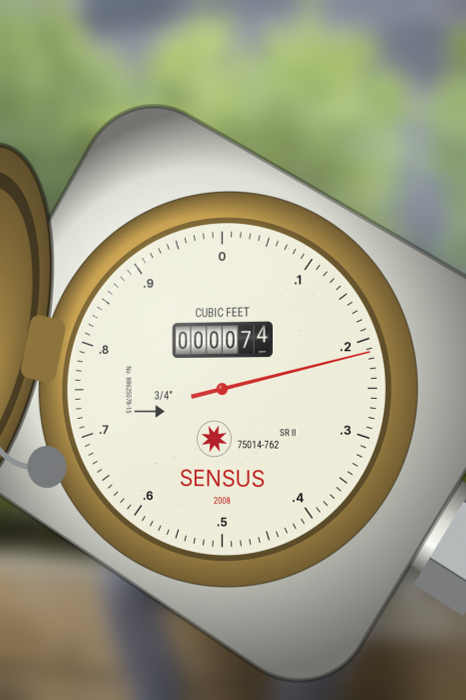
74.21 ft³
